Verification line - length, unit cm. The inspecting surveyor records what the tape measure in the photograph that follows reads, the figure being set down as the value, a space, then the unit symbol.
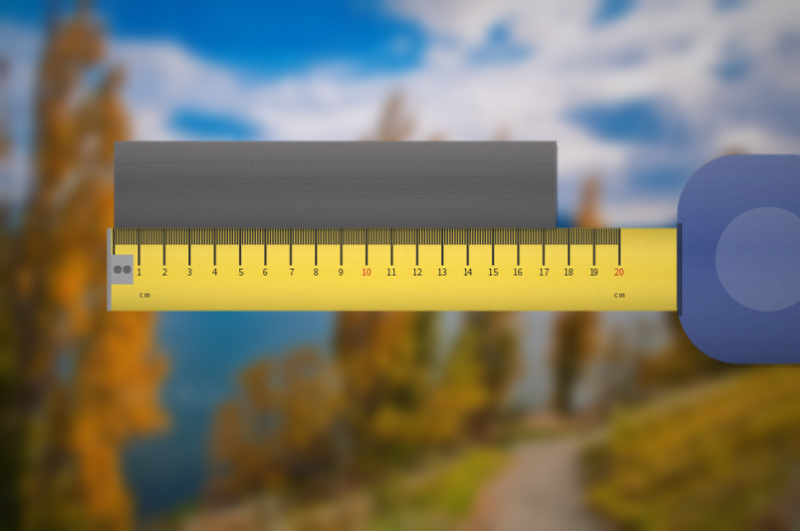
17.5 cm
